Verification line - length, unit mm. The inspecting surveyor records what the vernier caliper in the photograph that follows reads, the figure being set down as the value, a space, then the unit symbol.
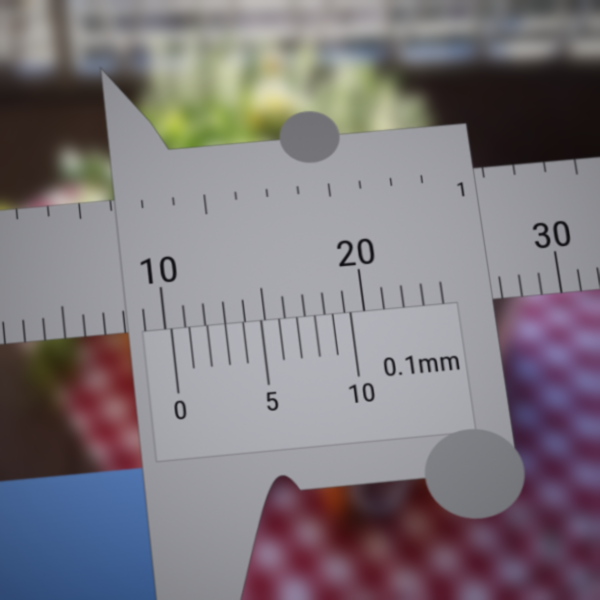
10.3 mm
